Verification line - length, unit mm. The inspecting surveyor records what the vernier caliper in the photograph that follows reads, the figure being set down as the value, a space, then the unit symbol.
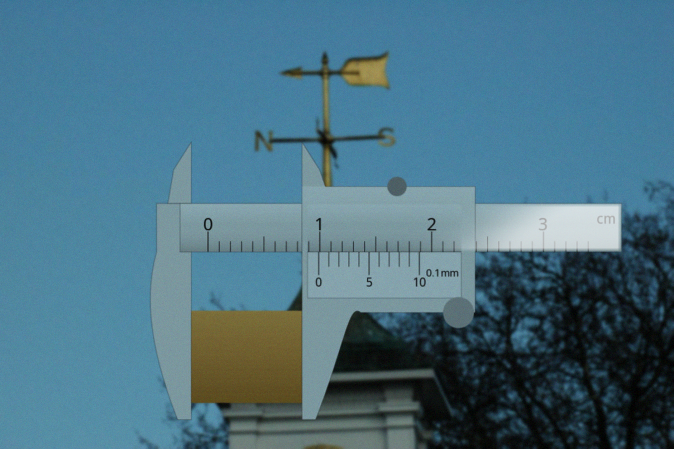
9.9 mm
